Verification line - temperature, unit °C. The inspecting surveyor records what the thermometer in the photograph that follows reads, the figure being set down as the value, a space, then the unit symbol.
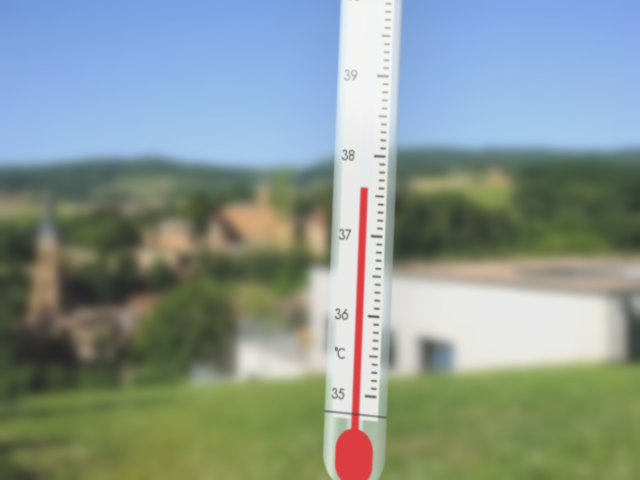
37.6 °C
